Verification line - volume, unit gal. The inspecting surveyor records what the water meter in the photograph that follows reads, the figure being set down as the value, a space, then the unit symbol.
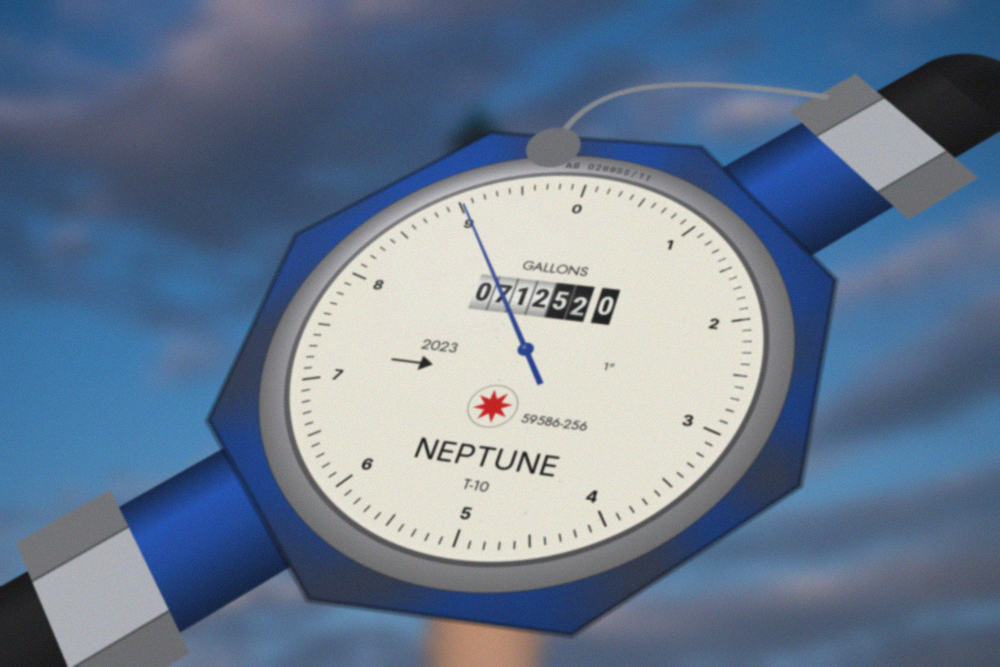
712519.0 gal
